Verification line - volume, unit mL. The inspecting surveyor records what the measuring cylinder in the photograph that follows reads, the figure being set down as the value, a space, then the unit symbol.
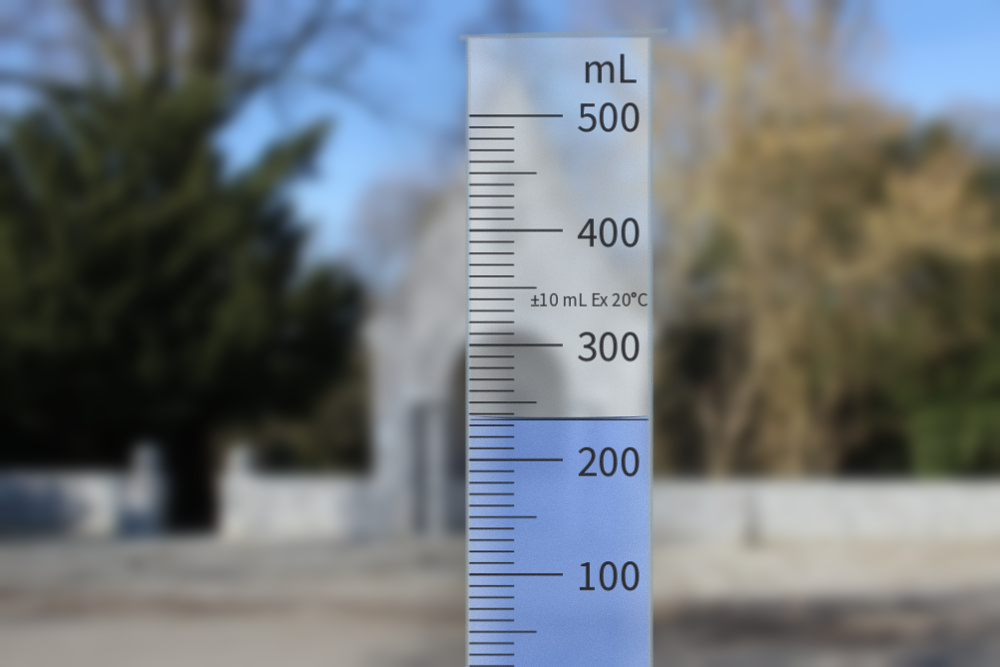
235 mL
